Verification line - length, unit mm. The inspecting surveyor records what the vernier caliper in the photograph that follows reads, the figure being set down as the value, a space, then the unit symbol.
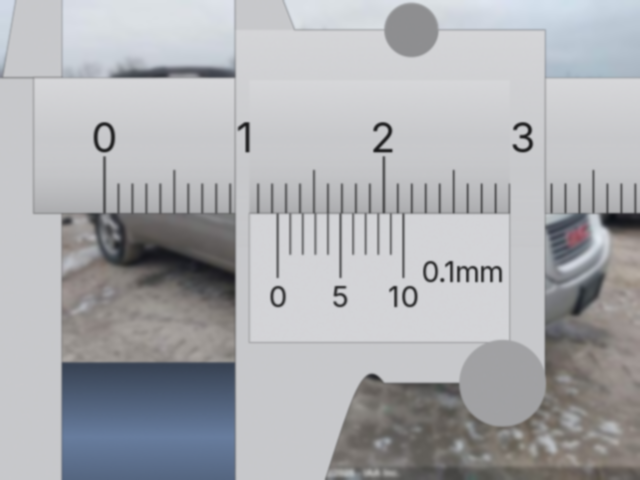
12.4 mm
